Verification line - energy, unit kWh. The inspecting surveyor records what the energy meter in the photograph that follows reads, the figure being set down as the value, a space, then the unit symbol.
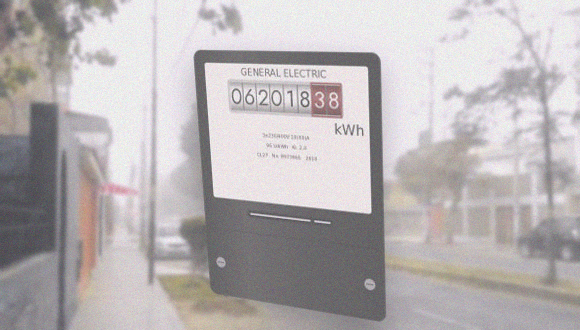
62018.38 kWh
